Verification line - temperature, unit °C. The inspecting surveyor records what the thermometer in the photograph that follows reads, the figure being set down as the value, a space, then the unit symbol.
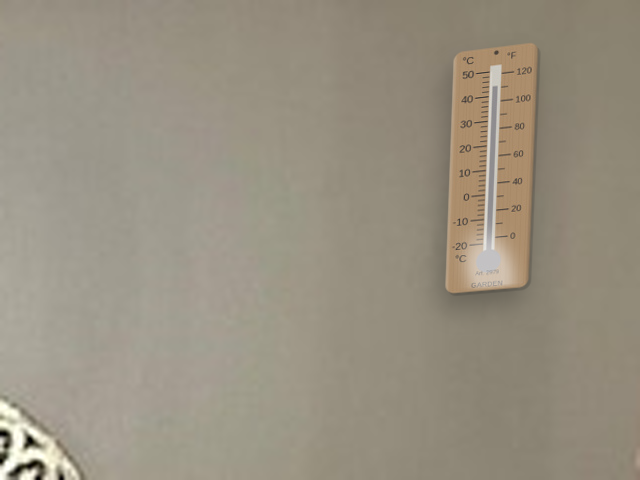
44 °C
